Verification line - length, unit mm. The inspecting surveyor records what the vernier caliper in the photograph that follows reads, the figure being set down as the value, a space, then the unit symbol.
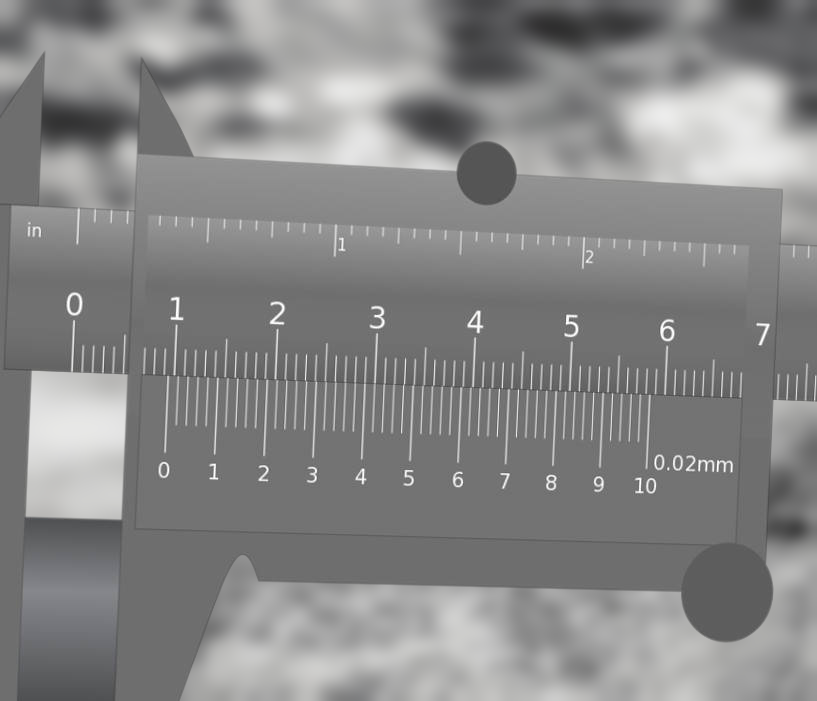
9.4 mm
